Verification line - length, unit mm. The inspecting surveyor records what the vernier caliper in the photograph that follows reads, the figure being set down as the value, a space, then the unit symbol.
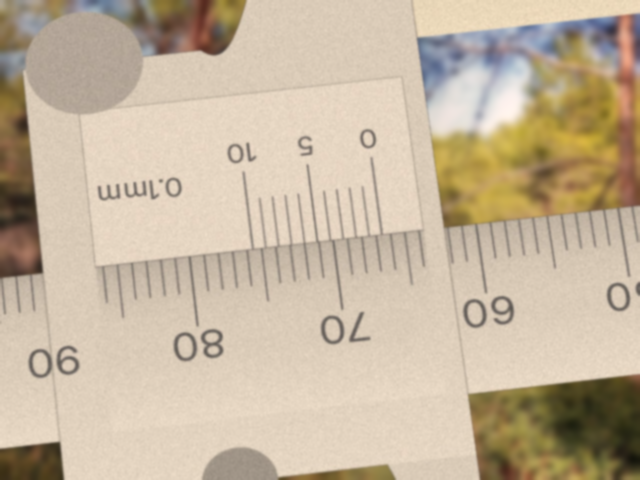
66.6 mm
